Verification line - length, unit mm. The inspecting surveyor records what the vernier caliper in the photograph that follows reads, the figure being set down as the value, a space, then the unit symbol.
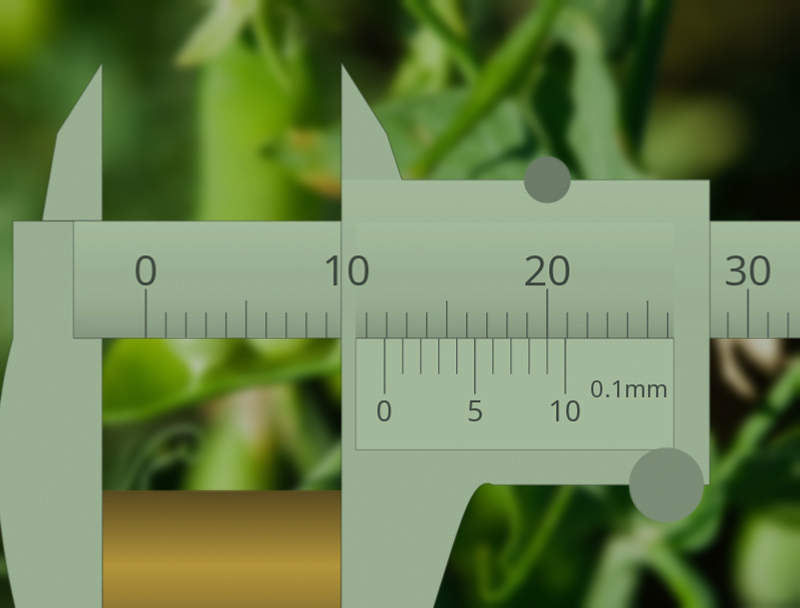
11.9 mm
